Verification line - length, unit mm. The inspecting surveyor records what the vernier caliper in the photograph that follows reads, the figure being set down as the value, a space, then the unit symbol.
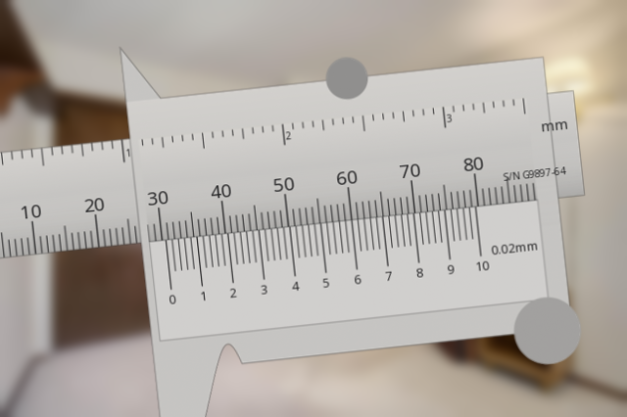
30.6 mm
